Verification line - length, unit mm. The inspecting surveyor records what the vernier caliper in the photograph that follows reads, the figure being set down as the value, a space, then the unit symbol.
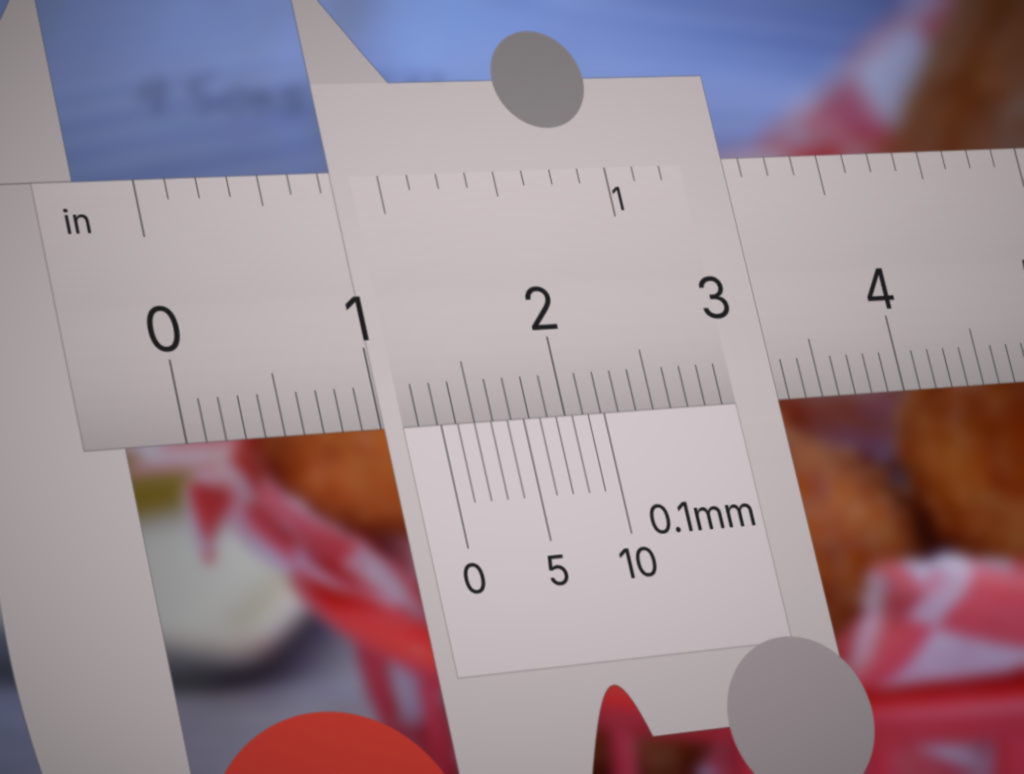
13.2 mm
